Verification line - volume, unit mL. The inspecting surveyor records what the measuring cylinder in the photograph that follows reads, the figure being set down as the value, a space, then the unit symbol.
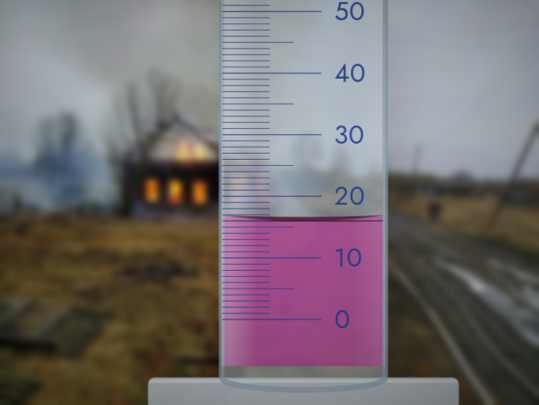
16 mL
